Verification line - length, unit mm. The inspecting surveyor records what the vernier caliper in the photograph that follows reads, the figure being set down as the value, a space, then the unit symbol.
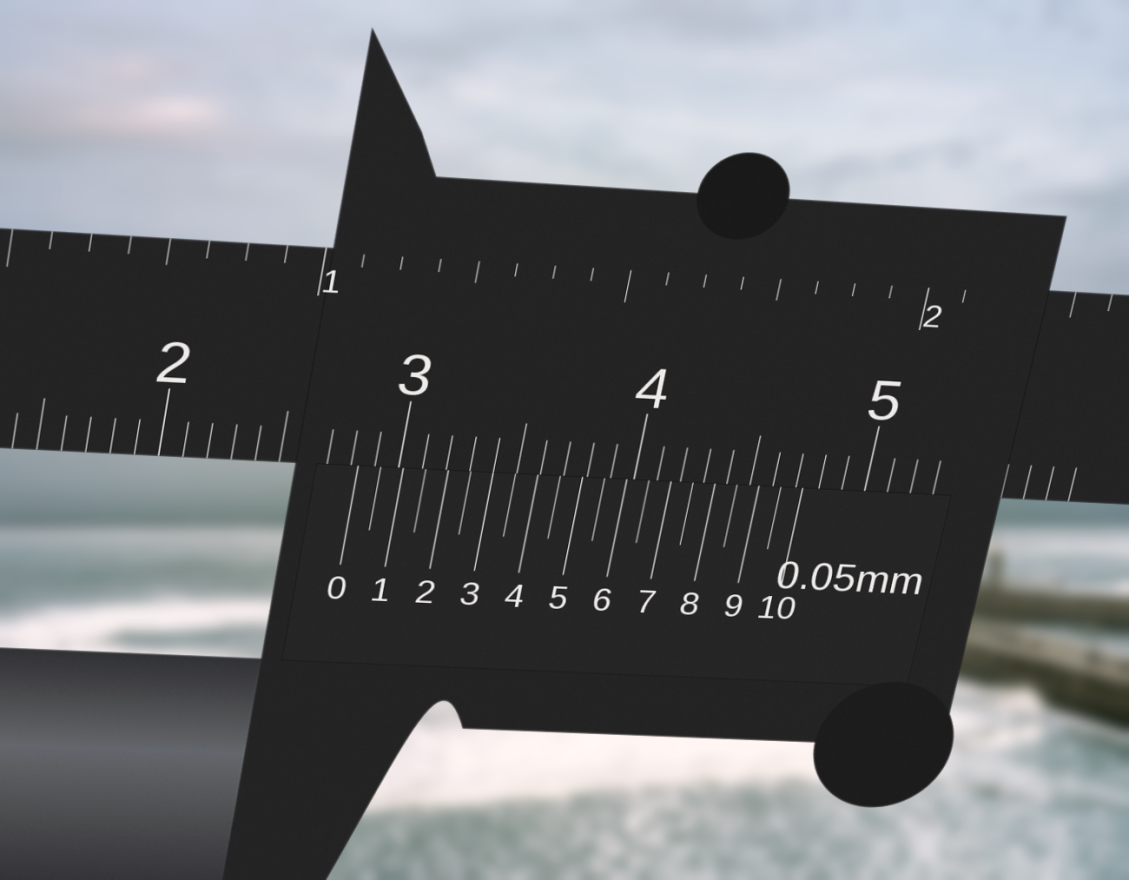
28.30 mm
